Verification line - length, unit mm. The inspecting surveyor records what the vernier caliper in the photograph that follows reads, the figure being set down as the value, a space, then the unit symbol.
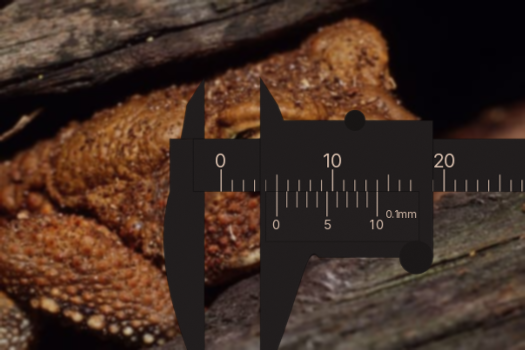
5.0 mm
